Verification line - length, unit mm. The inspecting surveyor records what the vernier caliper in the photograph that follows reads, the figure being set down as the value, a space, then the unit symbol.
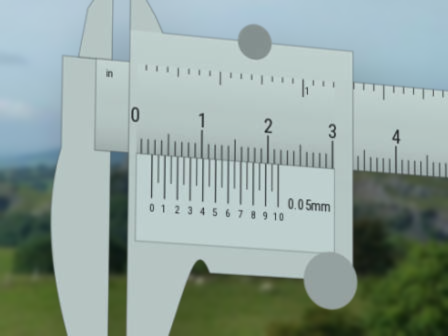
2.6 mm
